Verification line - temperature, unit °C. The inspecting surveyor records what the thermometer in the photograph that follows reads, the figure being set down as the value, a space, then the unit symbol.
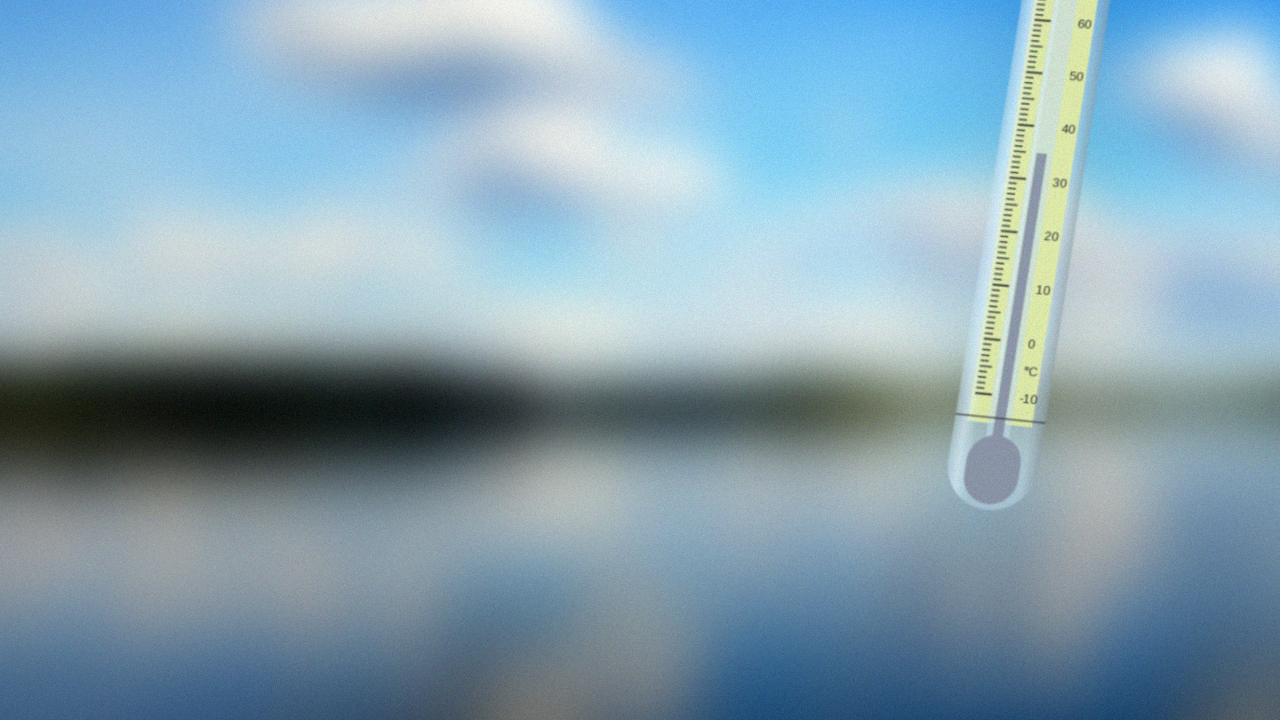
35 °C
